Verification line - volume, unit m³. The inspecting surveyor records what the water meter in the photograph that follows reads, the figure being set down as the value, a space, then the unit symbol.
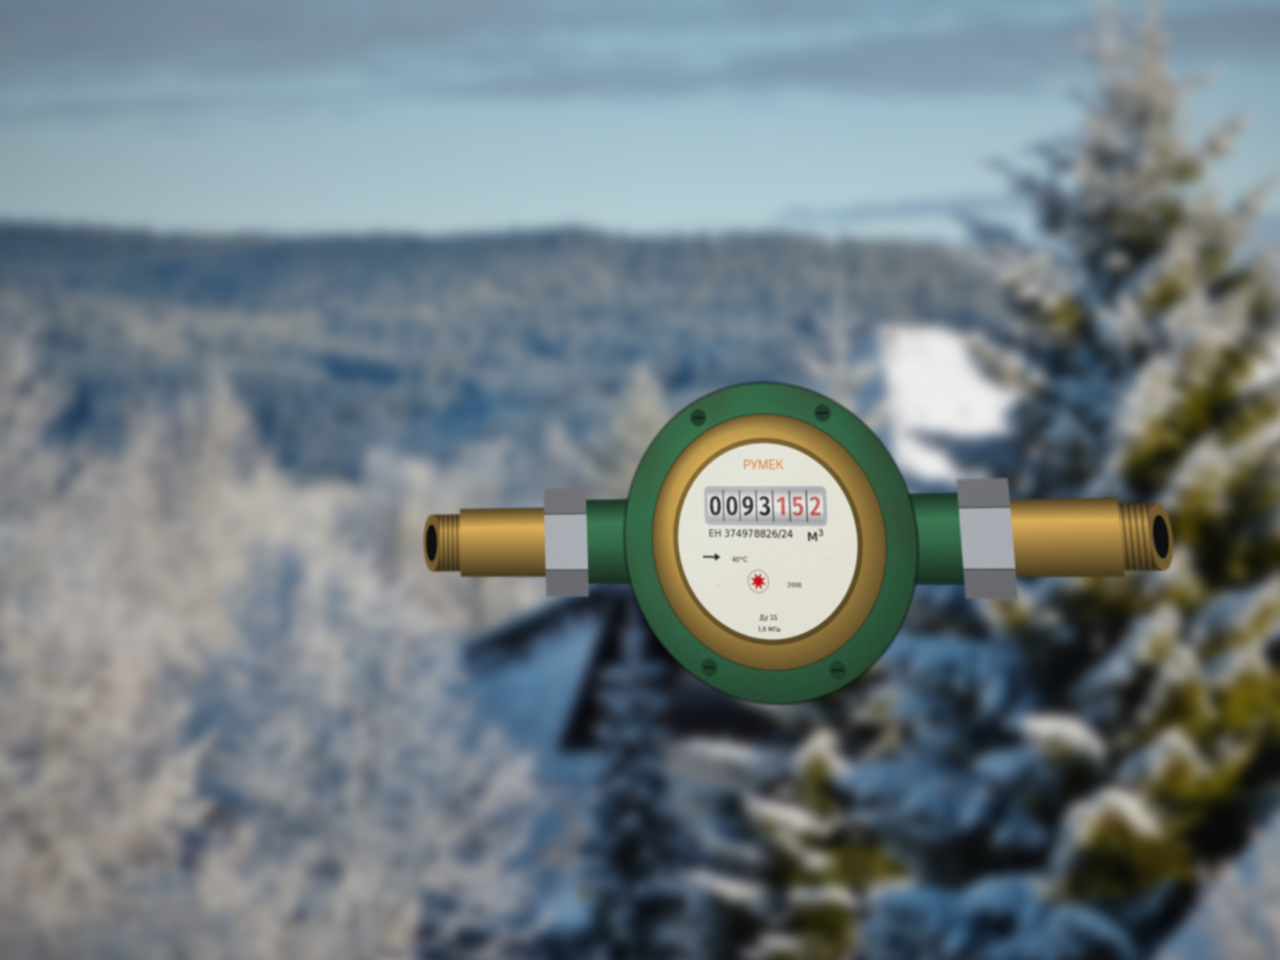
93.152 m³
